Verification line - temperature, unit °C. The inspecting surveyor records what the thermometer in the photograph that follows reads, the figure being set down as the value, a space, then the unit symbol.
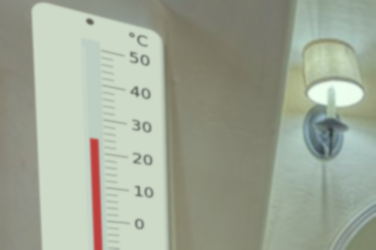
24 °C
